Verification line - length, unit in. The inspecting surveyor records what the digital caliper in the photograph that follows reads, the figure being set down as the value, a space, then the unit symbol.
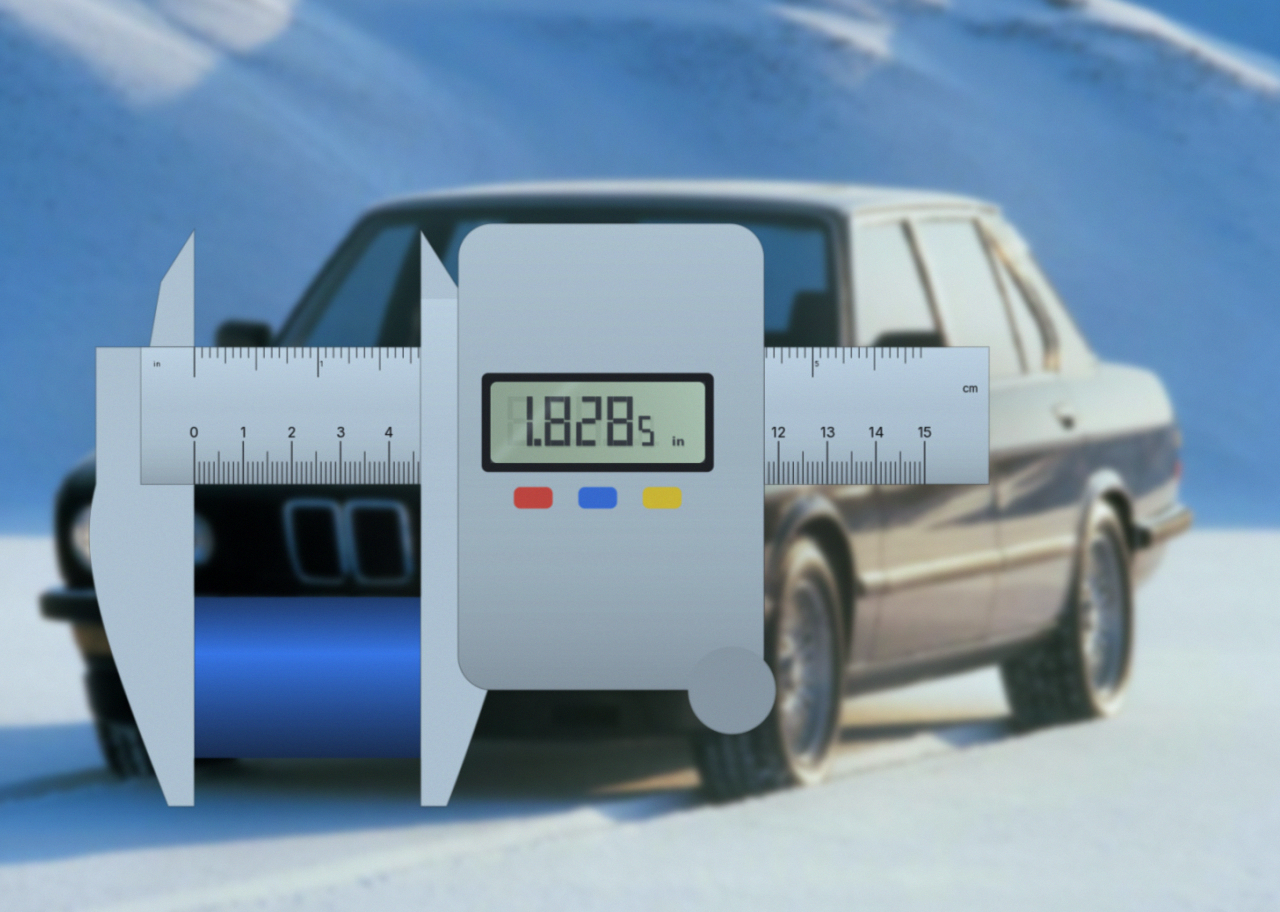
1.8285 in
